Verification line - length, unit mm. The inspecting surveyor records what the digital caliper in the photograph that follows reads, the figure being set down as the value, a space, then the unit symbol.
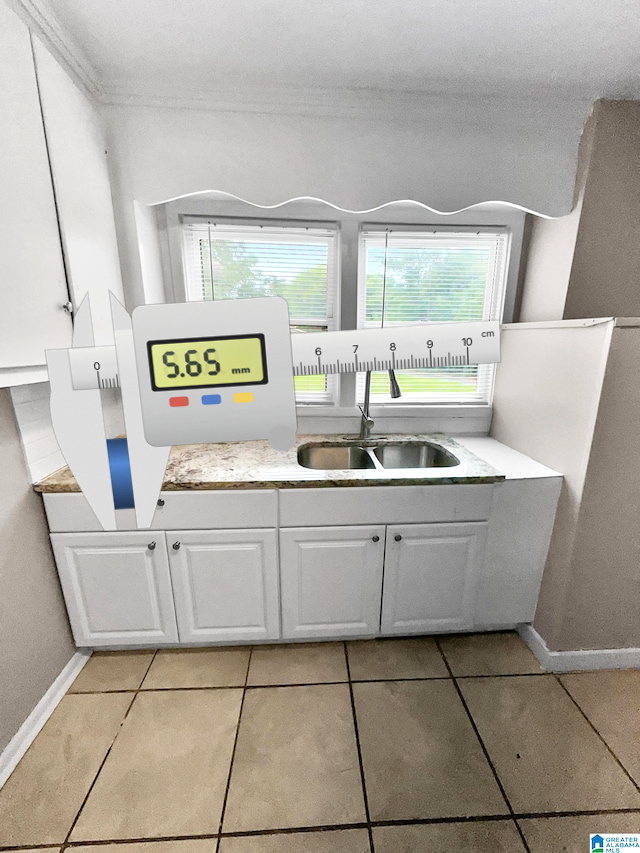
5.65 mm
